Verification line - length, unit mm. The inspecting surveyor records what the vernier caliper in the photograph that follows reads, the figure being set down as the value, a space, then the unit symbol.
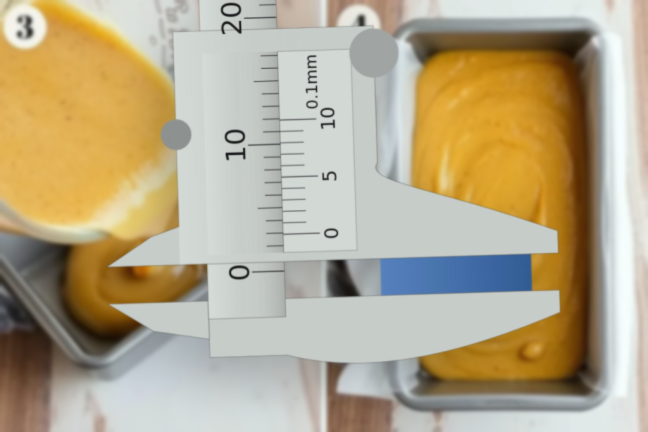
2.9 mm
